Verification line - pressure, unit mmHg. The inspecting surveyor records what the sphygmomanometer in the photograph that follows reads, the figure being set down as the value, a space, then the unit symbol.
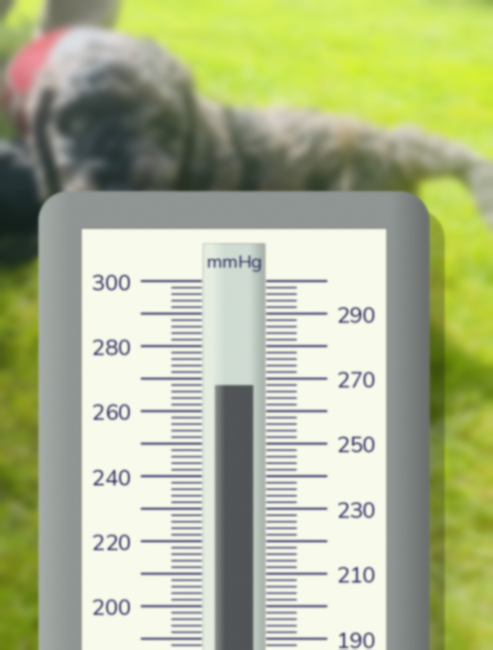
268 mmHg
